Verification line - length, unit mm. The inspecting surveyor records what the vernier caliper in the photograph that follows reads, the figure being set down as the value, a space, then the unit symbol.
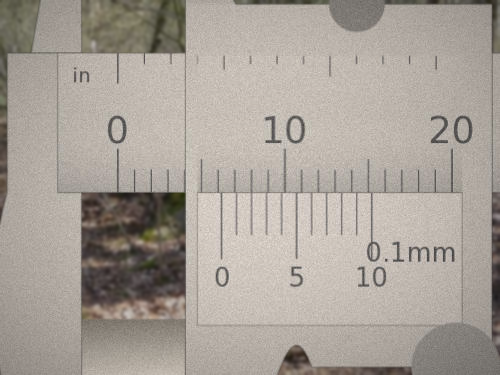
6.2 mm
